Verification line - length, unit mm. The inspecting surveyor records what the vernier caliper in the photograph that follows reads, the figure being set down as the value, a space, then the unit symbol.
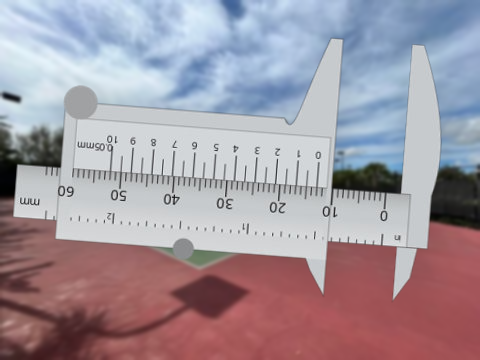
13.0 mm
